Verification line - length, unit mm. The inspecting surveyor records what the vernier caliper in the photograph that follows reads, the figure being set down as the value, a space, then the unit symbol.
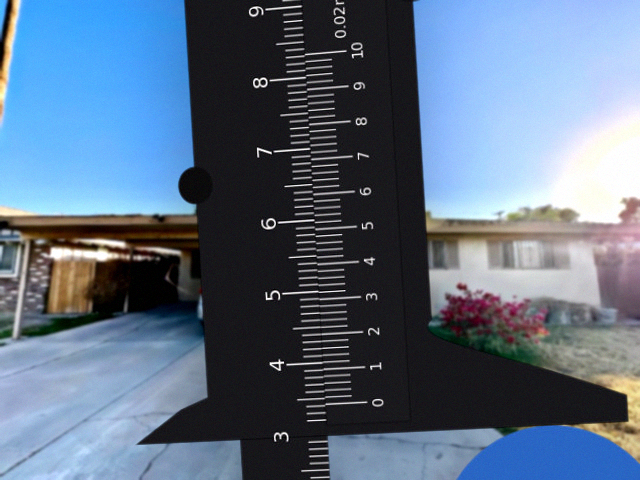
34.2 mm
